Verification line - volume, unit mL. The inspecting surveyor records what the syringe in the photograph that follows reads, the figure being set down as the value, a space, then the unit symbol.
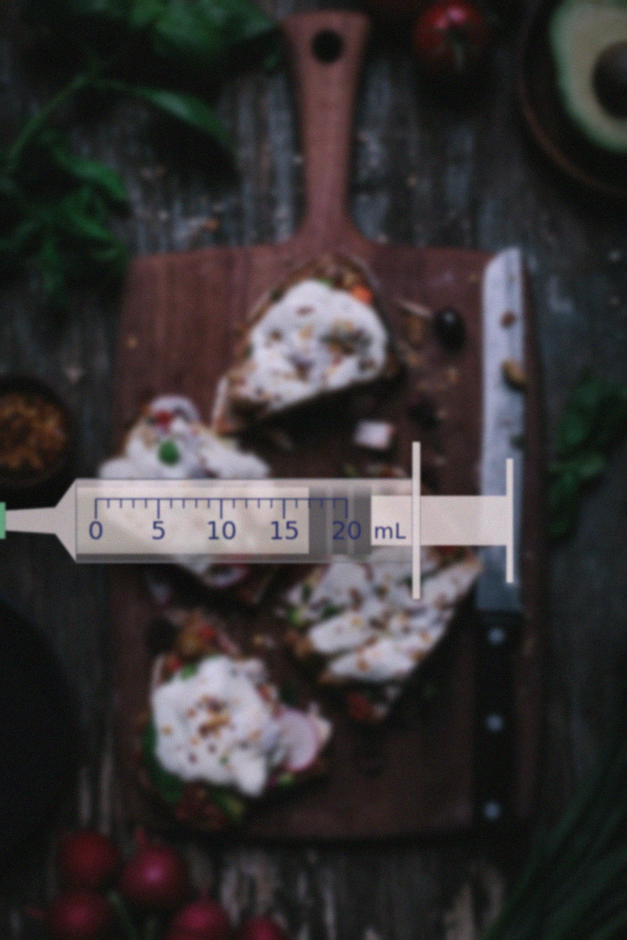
17 mL
